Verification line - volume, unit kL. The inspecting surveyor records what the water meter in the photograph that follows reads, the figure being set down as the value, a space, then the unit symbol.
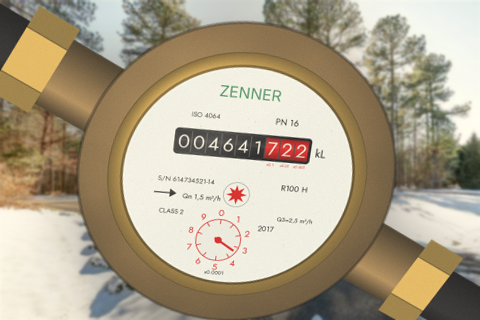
4641.7223 kL
